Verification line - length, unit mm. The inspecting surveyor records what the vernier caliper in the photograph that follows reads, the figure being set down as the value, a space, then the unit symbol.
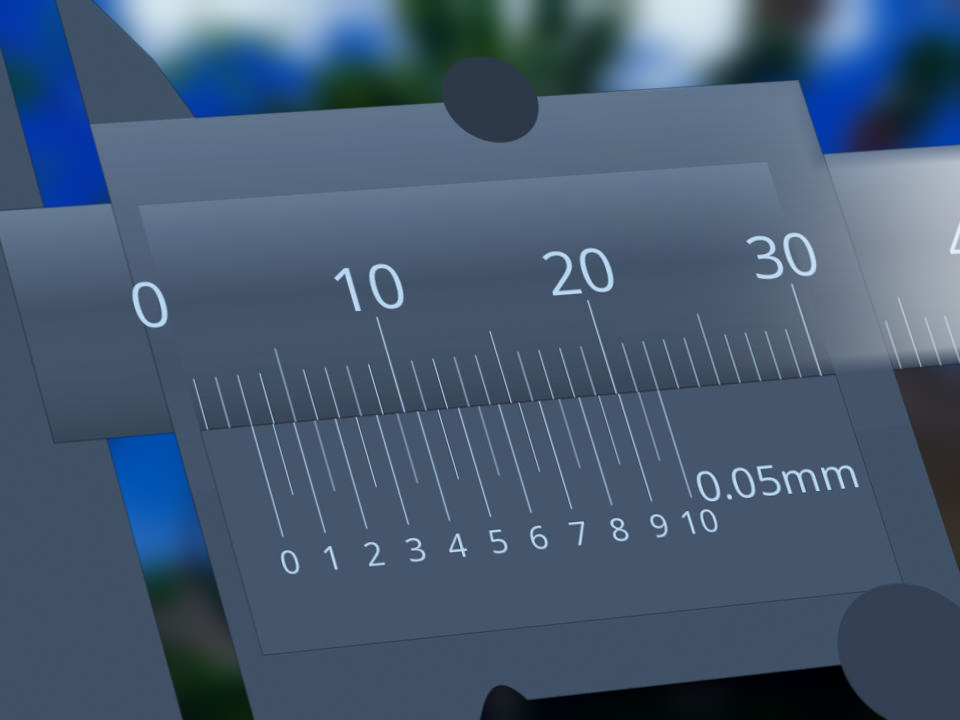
3.0 mm
